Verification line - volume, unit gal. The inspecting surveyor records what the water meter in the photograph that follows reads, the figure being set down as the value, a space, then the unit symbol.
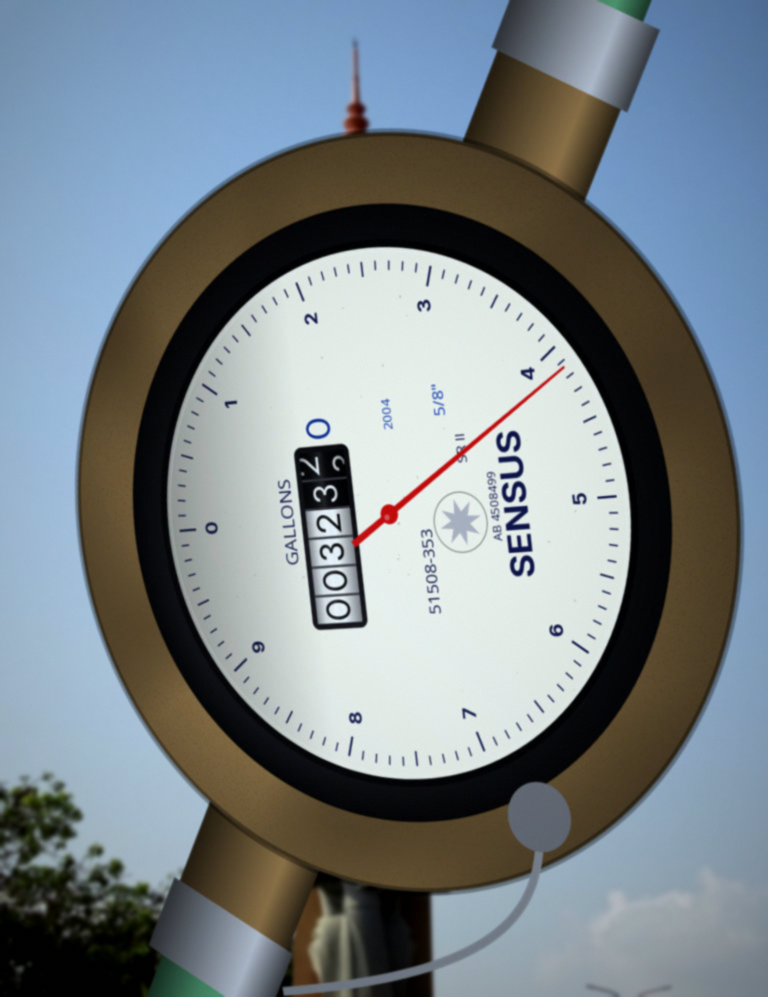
32324.1 gal
